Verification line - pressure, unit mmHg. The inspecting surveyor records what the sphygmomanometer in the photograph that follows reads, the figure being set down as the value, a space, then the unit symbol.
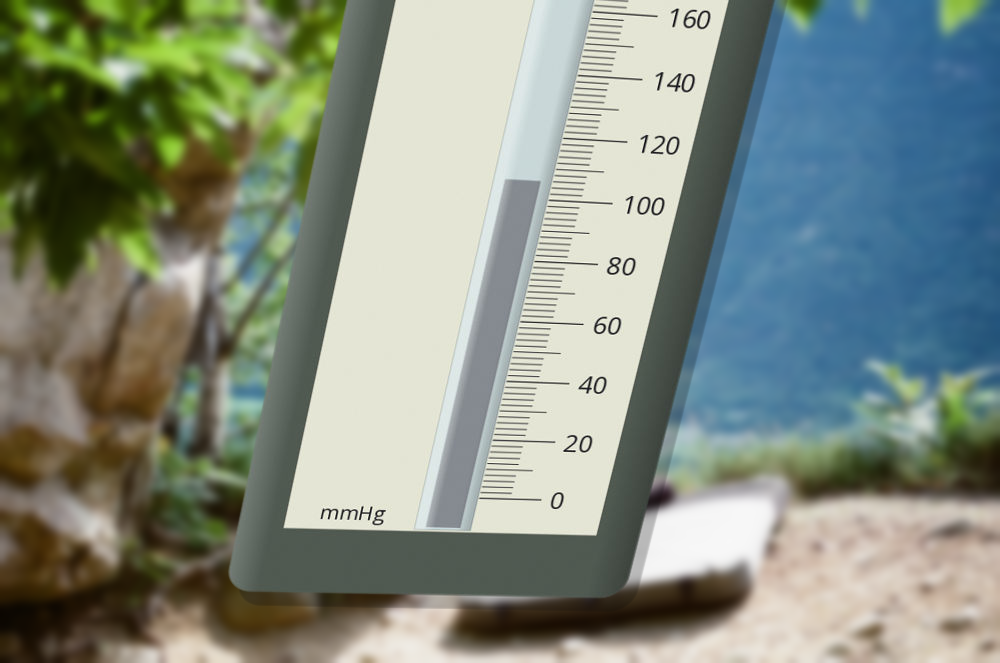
106 mmHg
